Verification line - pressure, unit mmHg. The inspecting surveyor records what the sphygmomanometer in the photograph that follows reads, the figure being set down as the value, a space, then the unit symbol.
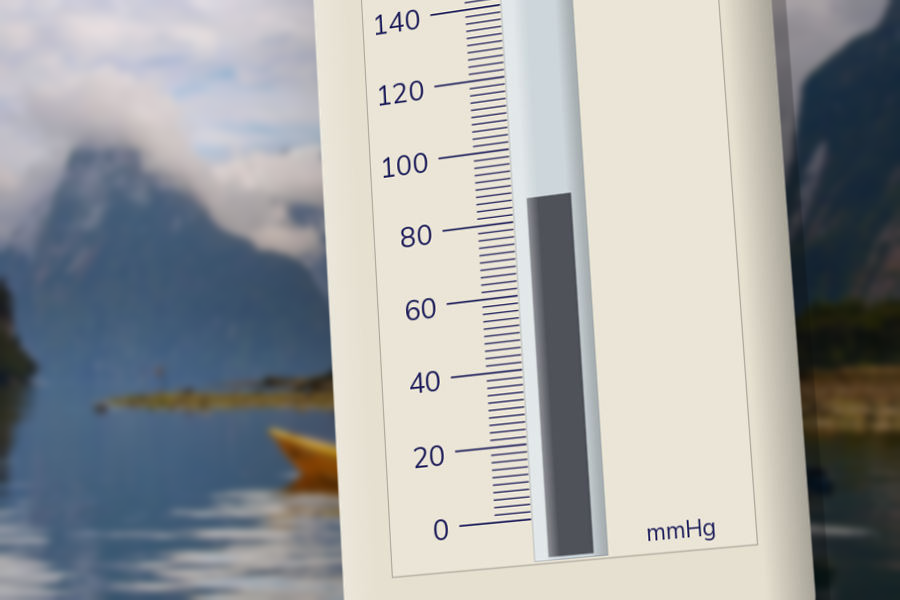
86 mmHg
